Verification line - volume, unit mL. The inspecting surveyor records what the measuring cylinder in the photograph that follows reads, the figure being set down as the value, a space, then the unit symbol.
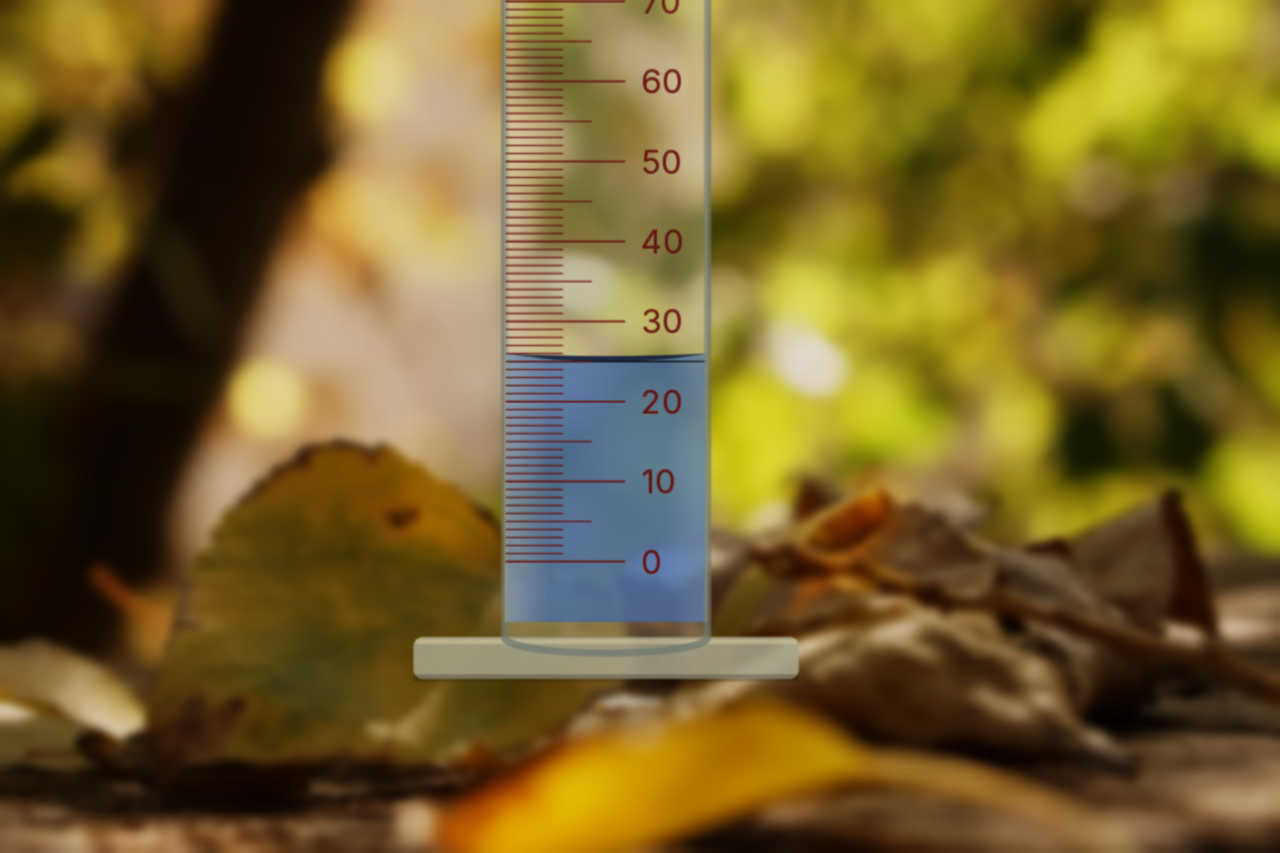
25 mL
